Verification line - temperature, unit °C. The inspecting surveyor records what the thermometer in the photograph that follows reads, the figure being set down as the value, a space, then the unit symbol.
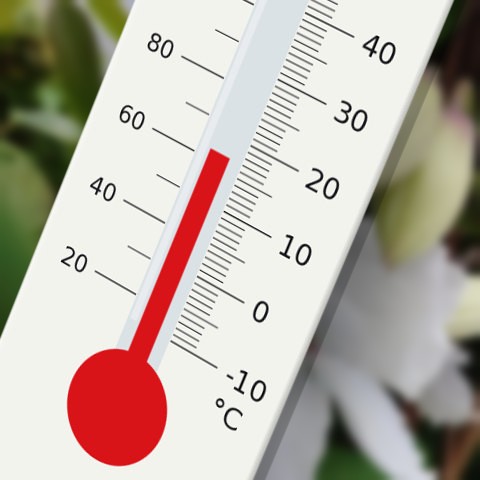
17 °C
